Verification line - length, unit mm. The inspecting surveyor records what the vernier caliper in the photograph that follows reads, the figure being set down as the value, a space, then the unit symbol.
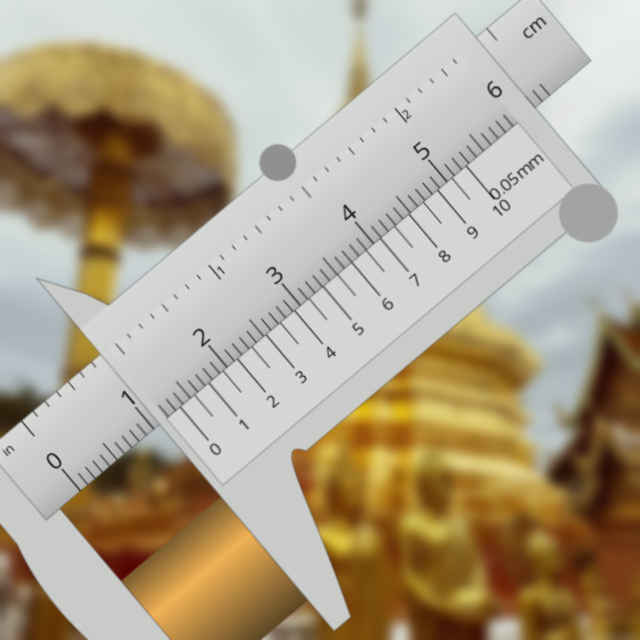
13.6 mm
